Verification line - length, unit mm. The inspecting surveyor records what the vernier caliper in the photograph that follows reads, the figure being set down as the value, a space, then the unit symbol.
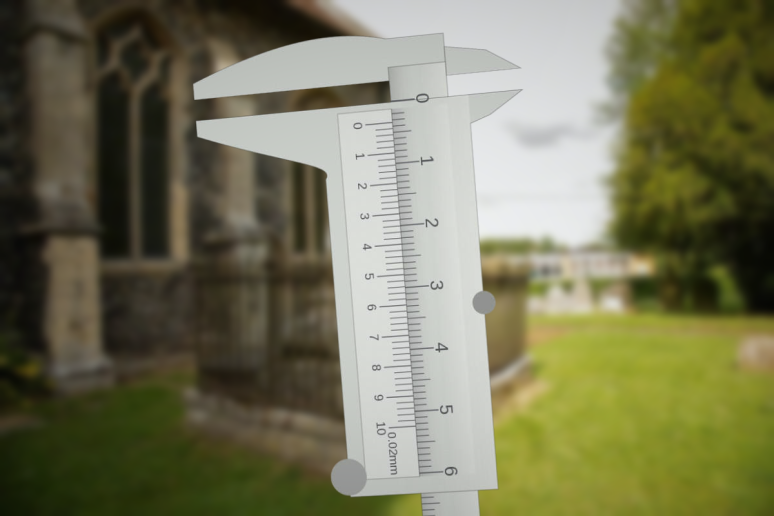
3.4 mm
